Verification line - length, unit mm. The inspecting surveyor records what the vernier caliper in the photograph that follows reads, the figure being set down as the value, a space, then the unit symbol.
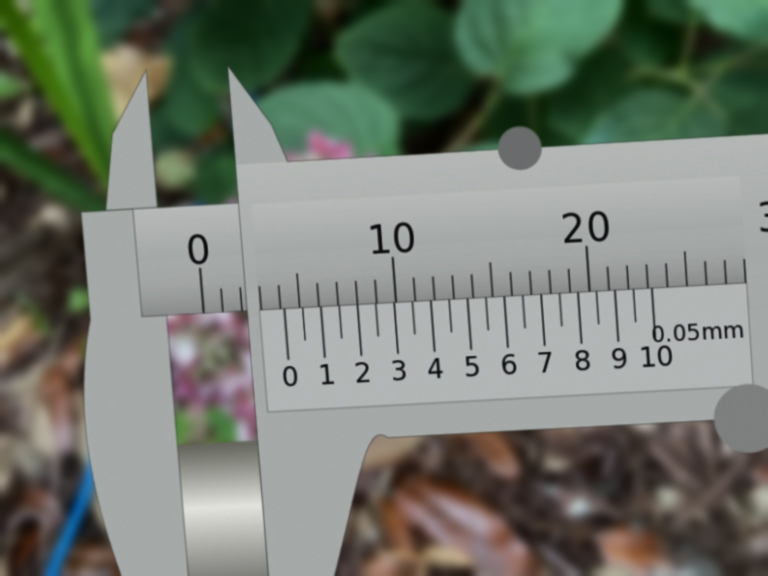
4.2 mm
